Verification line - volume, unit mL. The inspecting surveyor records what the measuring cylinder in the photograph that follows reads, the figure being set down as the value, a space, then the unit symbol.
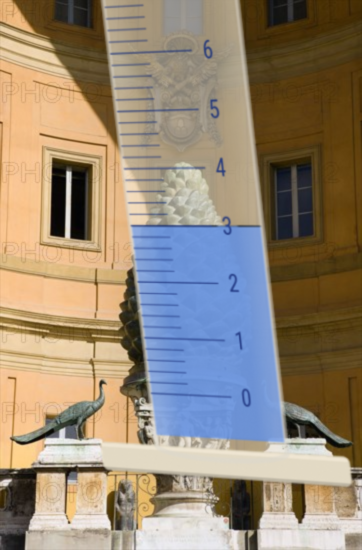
3 mL
